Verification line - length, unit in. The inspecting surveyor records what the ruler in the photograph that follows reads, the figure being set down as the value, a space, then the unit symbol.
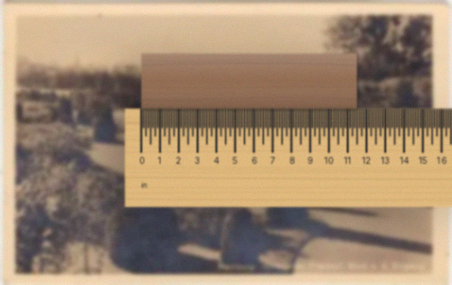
11.5 in
